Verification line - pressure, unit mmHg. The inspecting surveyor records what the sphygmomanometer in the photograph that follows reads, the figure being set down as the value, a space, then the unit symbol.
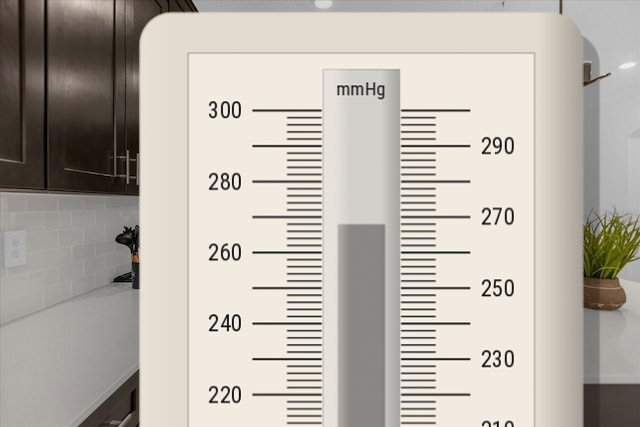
268 mmHg
